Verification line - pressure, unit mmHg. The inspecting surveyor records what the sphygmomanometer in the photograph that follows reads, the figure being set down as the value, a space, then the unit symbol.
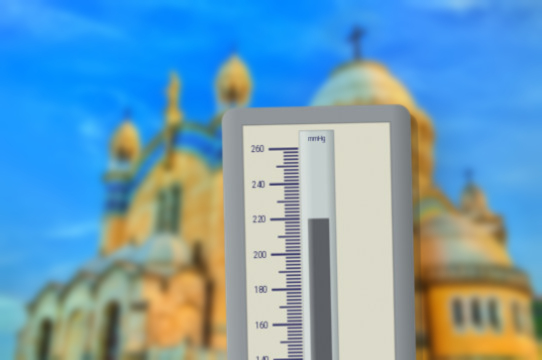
220 mmHg
